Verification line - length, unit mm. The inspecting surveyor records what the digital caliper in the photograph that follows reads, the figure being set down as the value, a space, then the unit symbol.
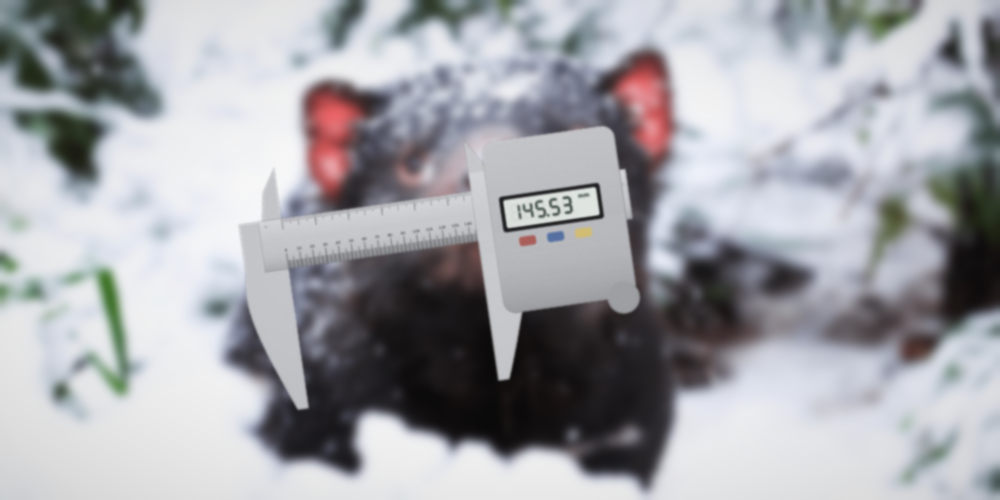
145.53 mm
